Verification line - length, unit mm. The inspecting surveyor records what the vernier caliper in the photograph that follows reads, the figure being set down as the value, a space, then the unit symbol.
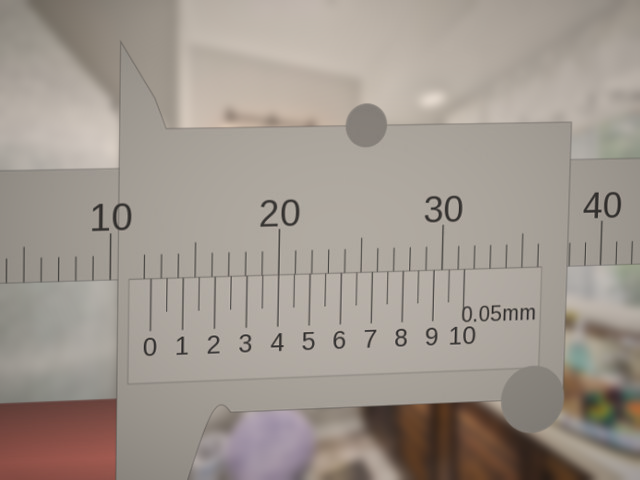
12.4 mm
